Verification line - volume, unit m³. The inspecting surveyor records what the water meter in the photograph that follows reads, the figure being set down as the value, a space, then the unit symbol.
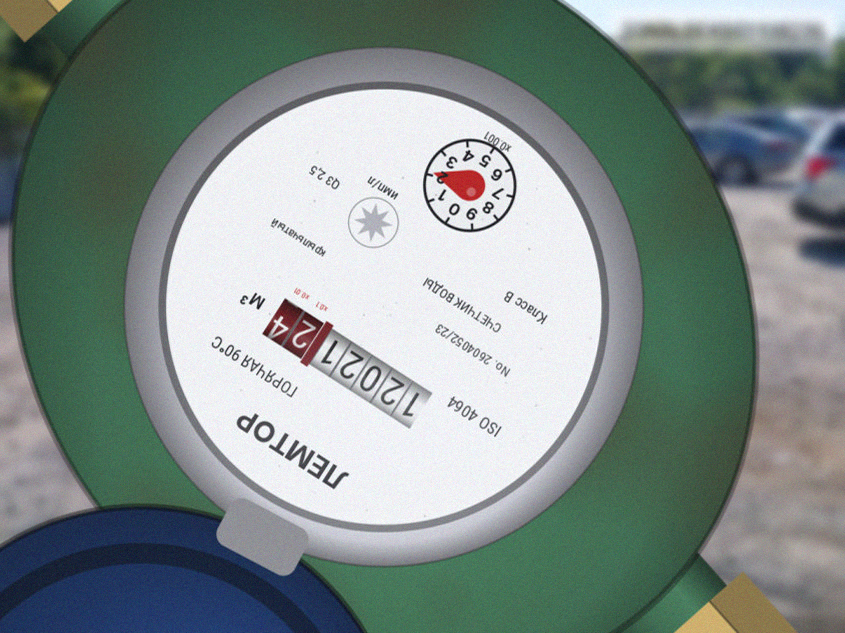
12021.242 m³
